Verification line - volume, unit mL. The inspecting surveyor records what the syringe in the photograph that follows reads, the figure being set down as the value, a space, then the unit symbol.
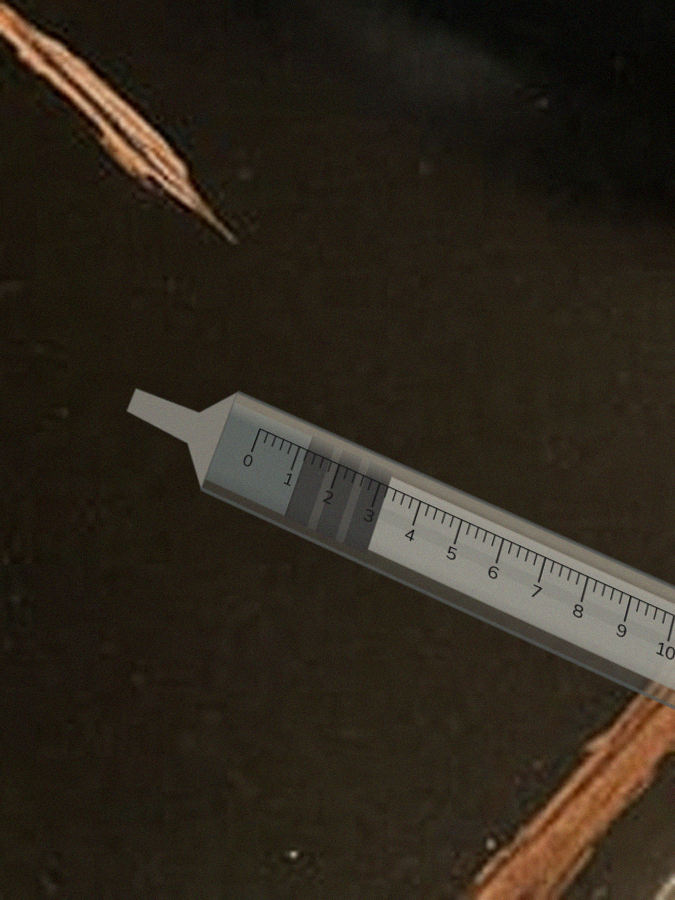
1.2 mL
